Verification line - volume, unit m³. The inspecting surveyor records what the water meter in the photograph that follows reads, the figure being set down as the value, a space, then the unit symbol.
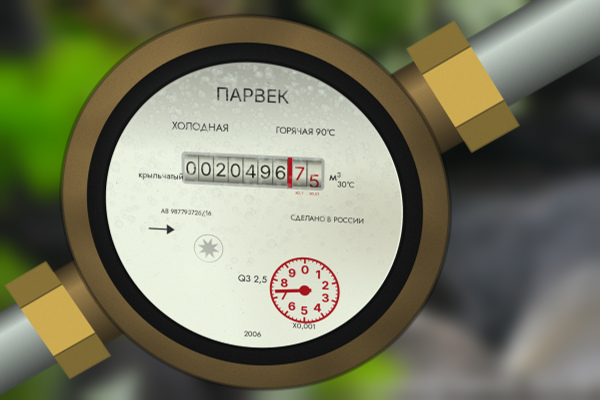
20496.747 m³
